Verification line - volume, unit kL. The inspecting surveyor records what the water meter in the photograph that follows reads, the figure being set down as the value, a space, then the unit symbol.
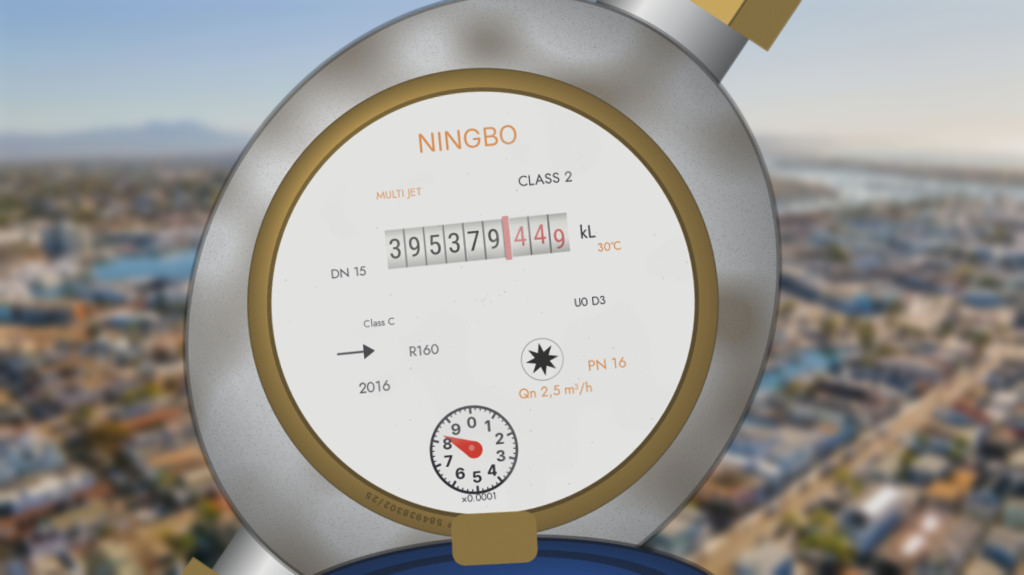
395379.4488 kL
